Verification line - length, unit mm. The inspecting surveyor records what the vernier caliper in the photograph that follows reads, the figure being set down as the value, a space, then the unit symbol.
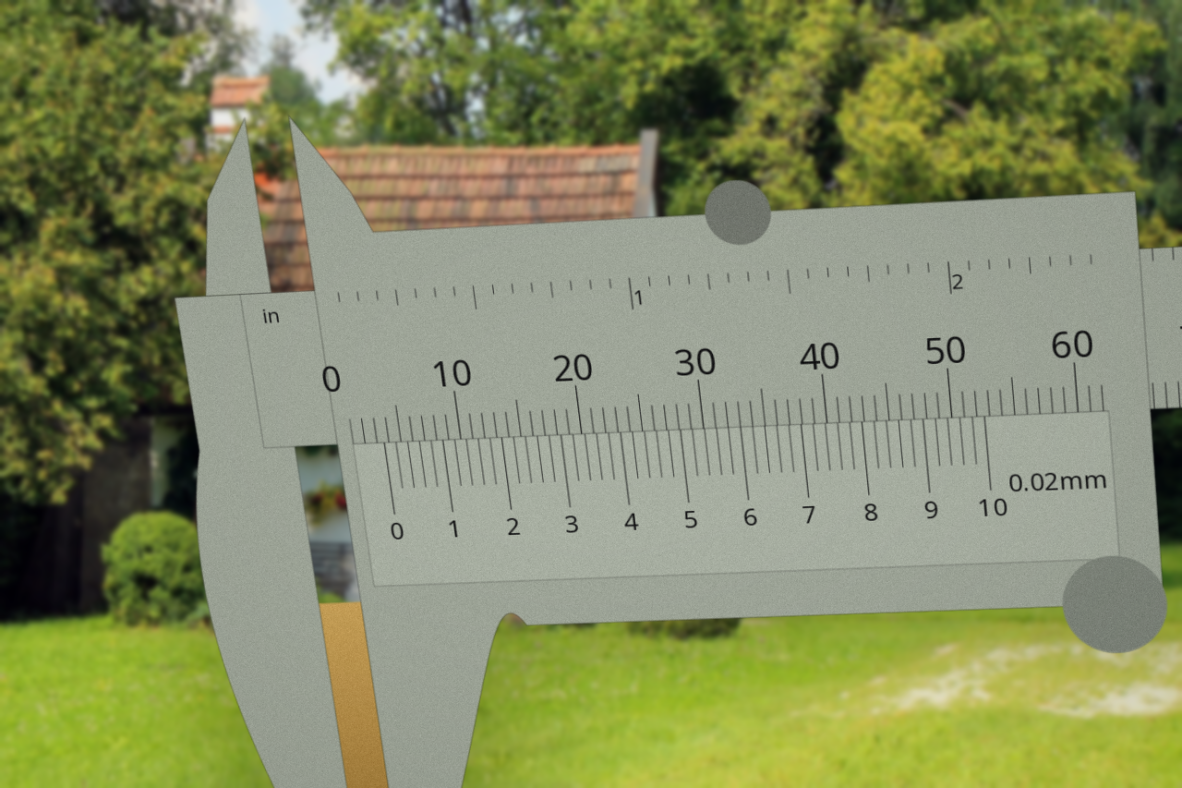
3.6 mm
